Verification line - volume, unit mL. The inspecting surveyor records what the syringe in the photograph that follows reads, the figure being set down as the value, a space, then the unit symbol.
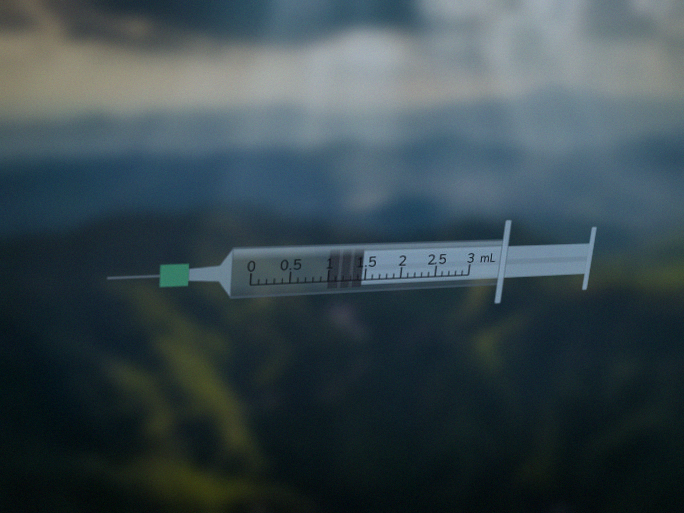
1 mL
